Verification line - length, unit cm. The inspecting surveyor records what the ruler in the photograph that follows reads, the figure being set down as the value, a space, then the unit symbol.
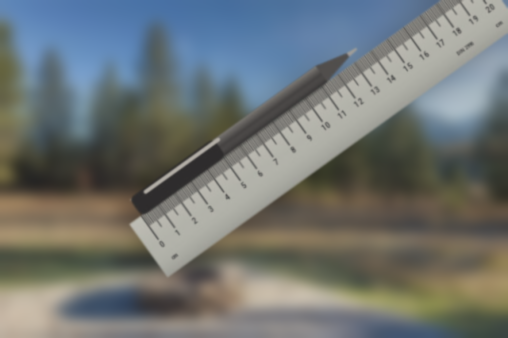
13.5 cm
